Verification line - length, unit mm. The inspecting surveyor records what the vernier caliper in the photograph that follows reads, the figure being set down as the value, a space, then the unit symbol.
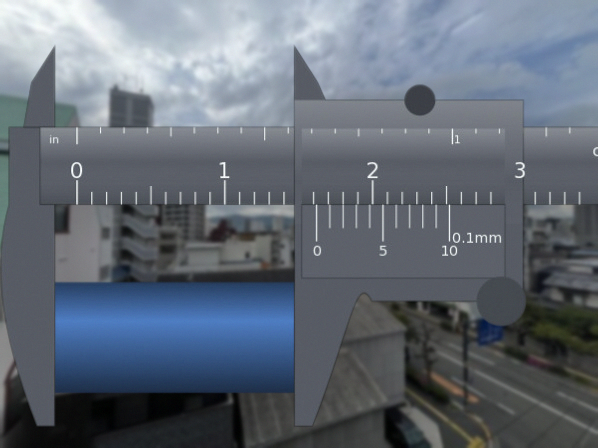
16.2 mm
